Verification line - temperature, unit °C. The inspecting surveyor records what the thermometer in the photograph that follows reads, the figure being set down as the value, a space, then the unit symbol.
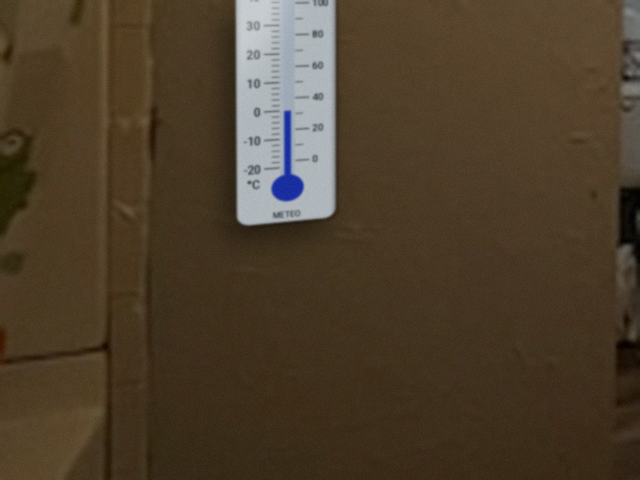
0 °C
